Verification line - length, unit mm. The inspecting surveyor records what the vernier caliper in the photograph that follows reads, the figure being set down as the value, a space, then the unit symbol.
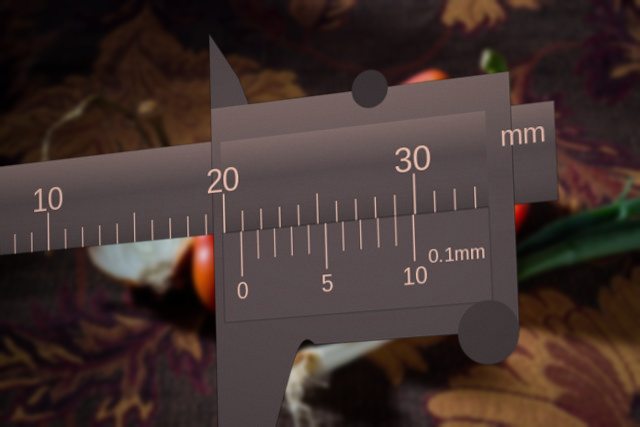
20.9 mm
